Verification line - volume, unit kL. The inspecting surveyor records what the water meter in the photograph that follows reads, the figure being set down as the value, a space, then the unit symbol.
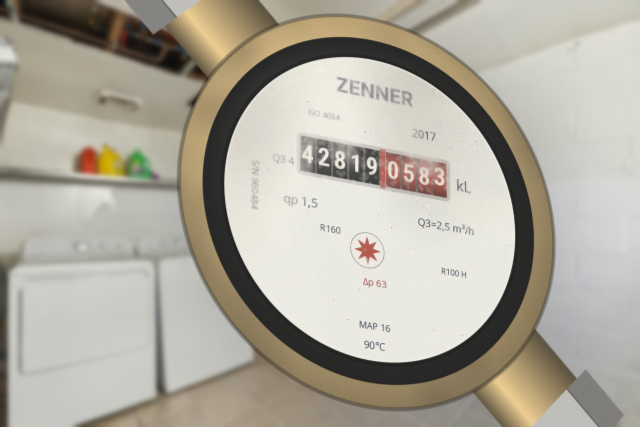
42819.0583 kL
